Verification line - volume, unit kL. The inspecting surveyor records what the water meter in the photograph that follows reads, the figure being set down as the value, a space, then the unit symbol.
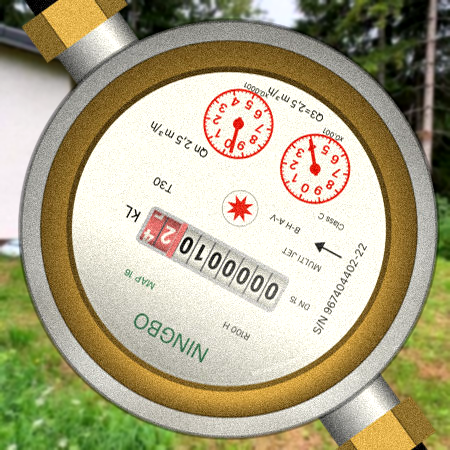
10.2439 kL
